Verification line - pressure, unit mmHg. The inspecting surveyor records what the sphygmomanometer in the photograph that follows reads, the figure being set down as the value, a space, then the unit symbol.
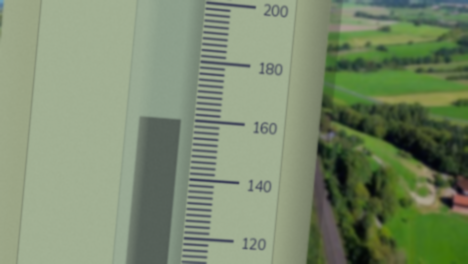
160 mmHg
